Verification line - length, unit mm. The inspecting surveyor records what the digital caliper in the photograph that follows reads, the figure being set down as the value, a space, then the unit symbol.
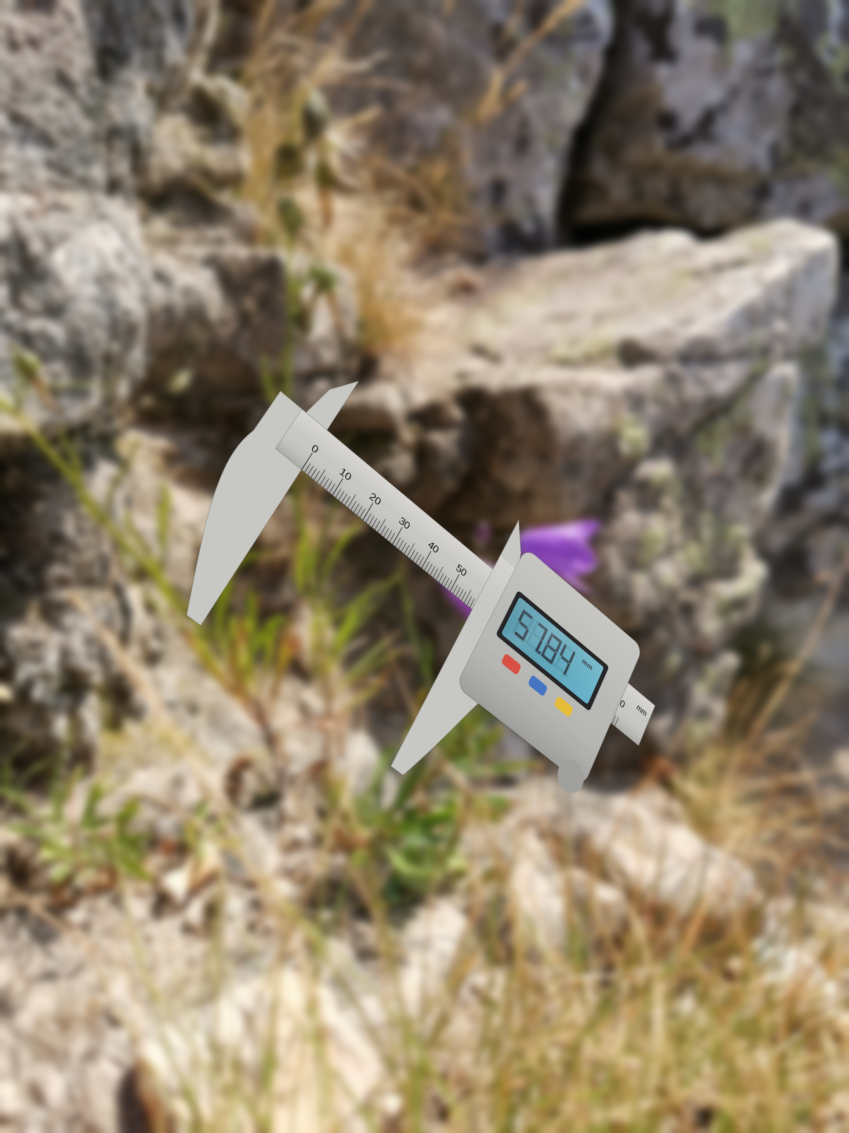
57.84 mm
